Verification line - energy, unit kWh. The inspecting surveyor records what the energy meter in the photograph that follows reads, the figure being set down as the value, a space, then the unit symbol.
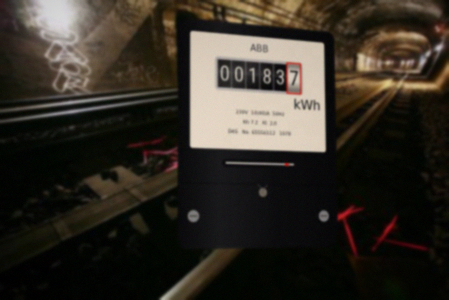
183.7 kWh
